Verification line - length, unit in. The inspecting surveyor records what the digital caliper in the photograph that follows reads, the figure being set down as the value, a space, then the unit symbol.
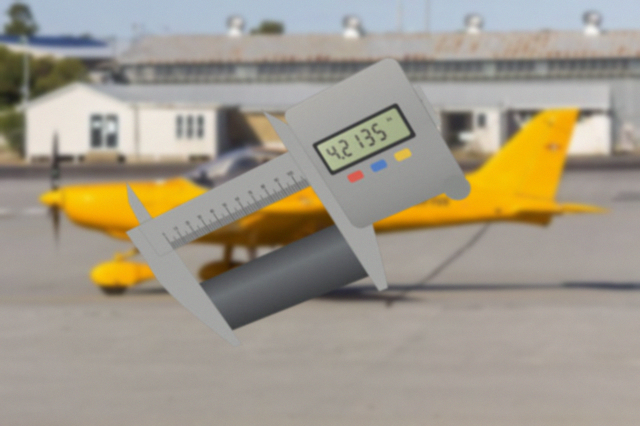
4.2135 in
